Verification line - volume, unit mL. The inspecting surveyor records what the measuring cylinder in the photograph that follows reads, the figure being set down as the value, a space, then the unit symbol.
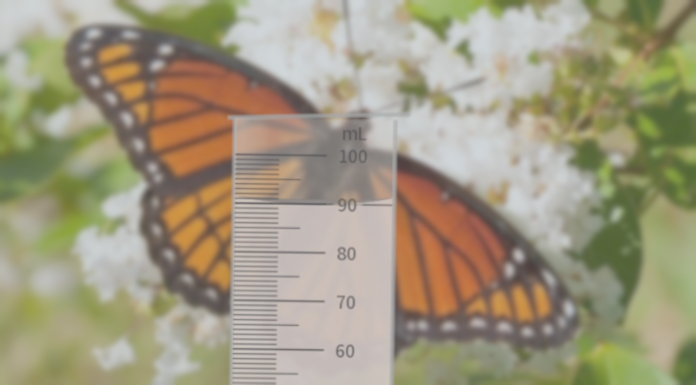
90 mL
